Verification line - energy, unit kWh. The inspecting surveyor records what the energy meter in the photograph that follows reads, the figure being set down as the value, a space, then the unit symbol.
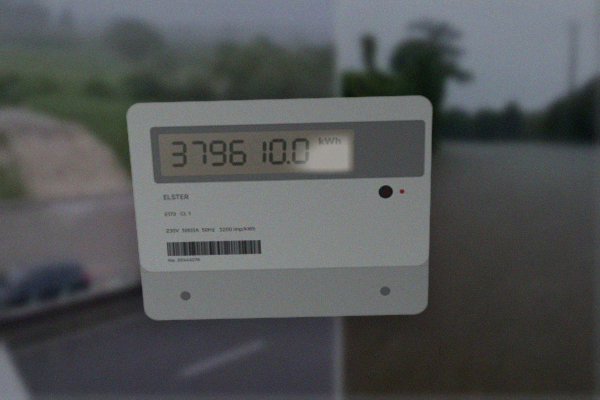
379610.0 kWh
